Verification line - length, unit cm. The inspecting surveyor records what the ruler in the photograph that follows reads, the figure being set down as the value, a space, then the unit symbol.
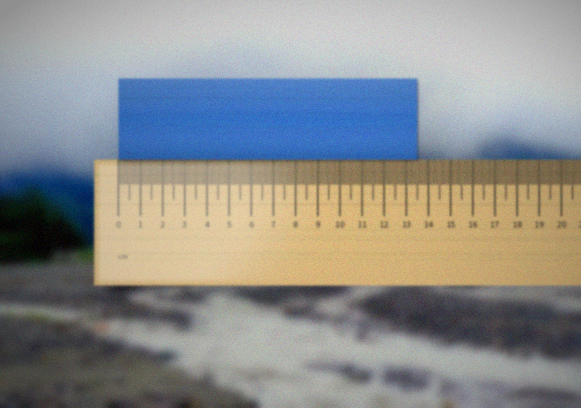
13.5 cm
